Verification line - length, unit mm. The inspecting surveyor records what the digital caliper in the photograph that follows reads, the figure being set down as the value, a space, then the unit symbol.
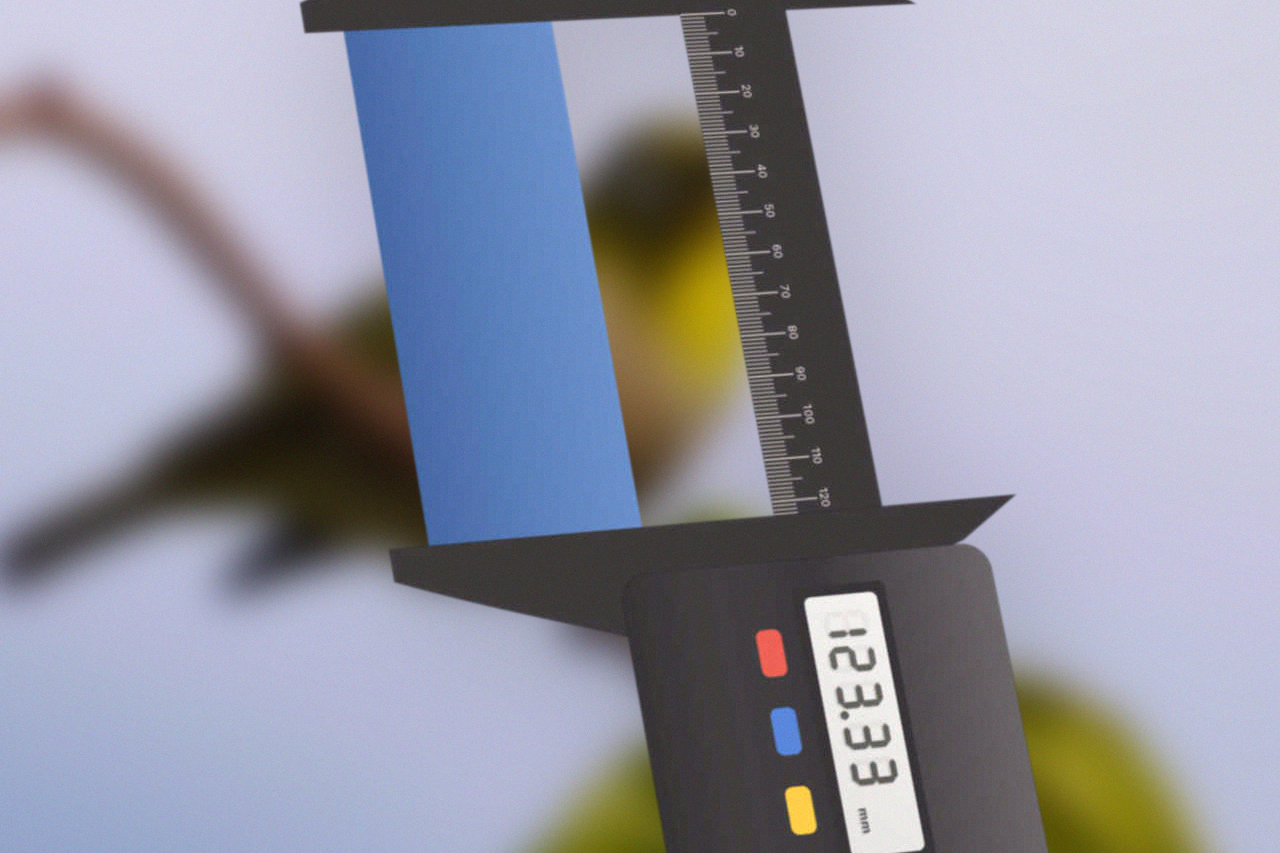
123.33 mm
